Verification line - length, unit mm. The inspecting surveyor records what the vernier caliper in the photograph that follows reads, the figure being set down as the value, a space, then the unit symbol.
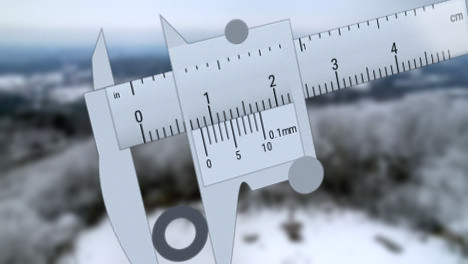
8.2 mm
